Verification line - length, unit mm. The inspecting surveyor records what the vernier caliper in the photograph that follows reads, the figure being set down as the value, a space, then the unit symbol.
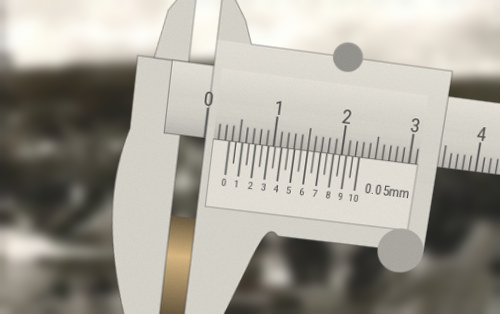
3.6 mm
